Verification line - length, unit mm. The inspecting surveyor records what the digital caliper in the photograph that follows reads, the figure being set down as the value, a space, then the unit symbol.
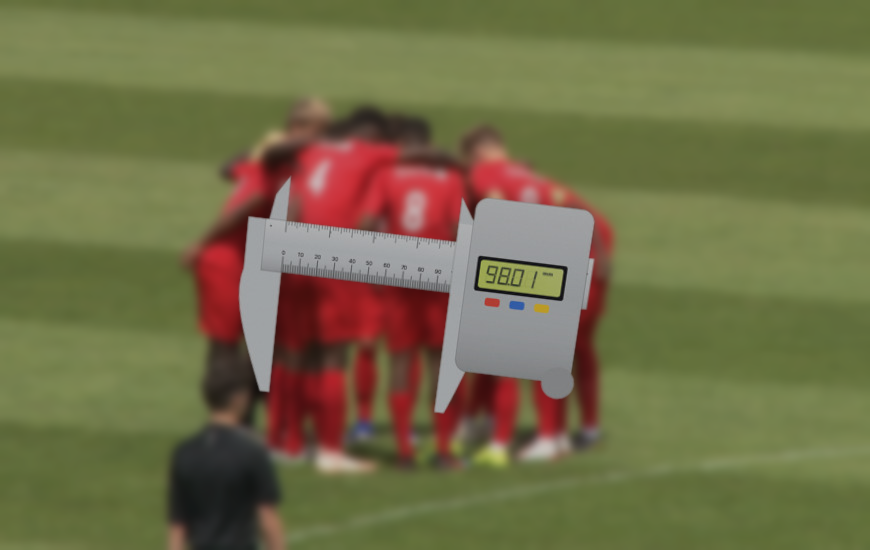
98.01 mm
